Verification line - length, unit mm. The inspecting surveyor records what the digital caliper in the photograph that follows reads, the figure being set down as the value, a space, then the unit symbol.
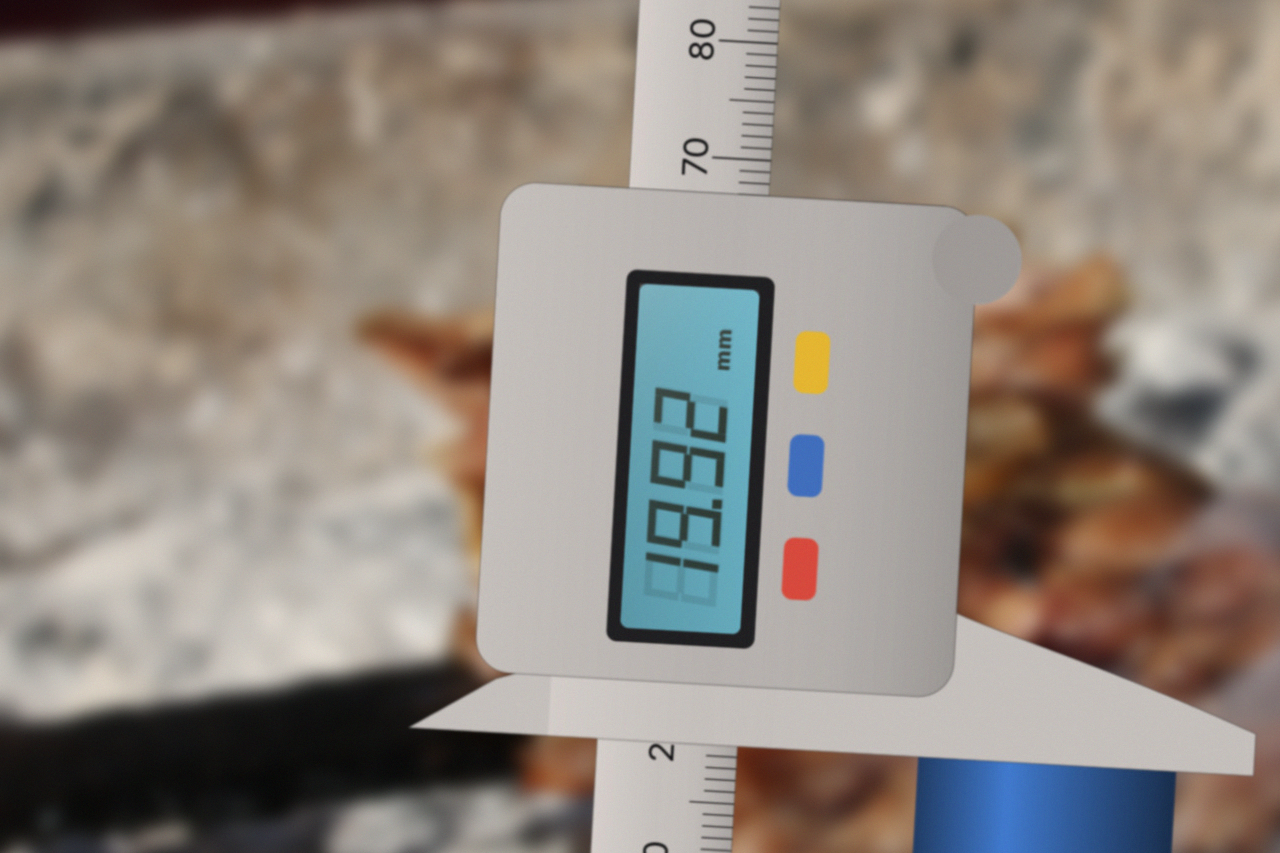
19.92 mm
